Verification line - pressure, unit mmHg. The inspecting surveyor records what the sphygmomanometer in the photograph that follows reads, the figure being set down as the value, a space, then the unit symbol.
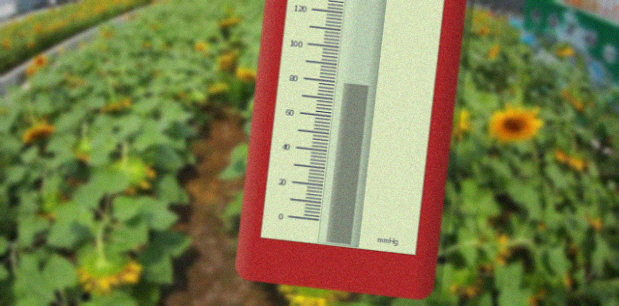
80 mmHg
